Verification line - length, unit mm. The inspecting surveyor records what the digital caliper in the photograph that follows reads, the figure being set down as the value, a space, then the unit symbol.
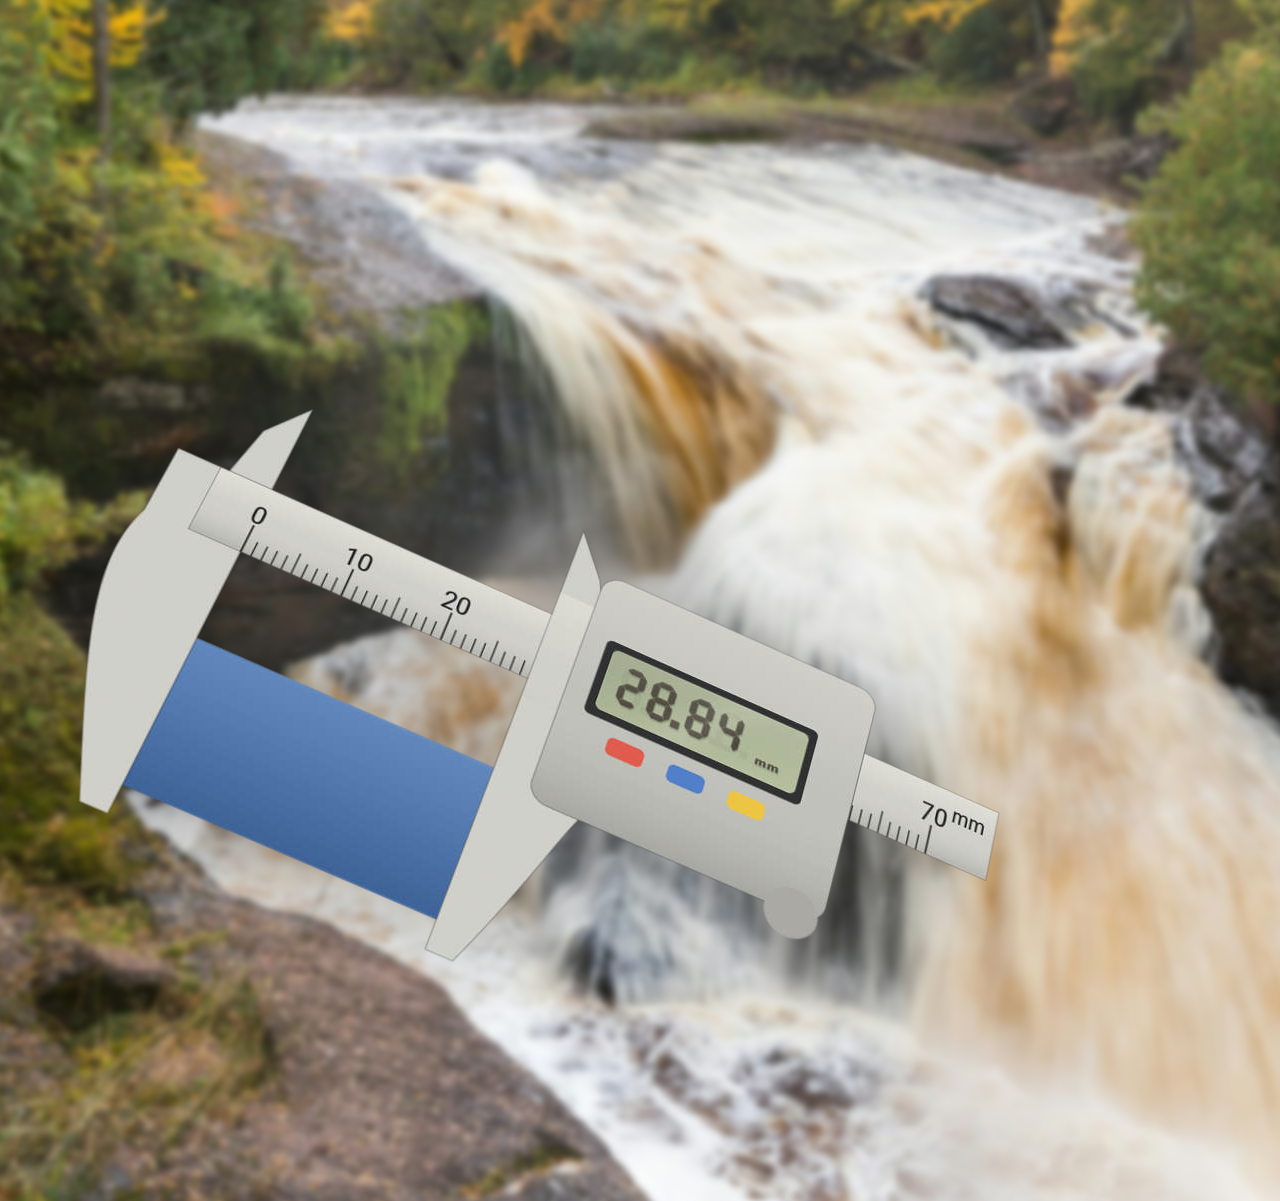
28.84 mm
